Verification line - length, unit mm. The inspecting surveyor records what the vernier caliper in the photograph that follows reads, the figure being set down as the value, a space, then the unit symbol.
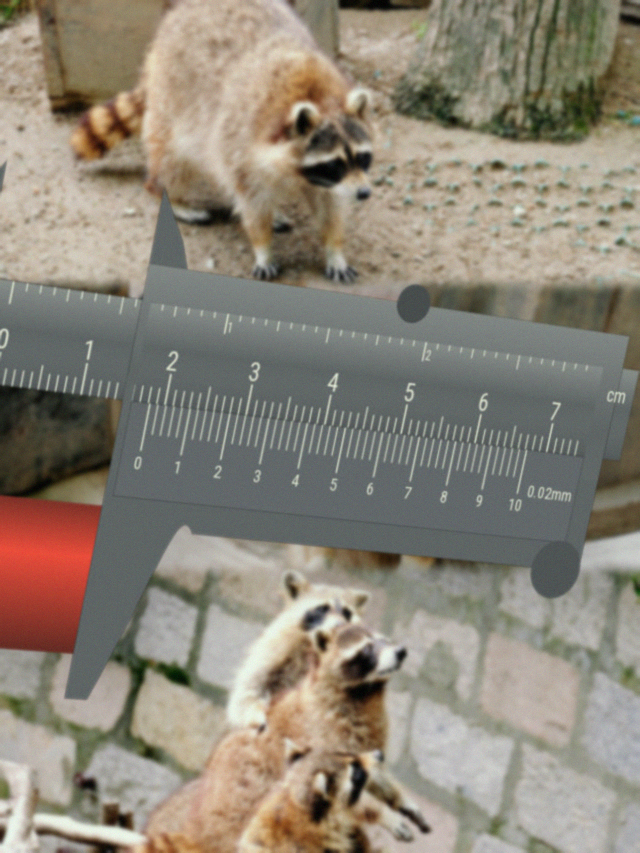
18.2 mm
